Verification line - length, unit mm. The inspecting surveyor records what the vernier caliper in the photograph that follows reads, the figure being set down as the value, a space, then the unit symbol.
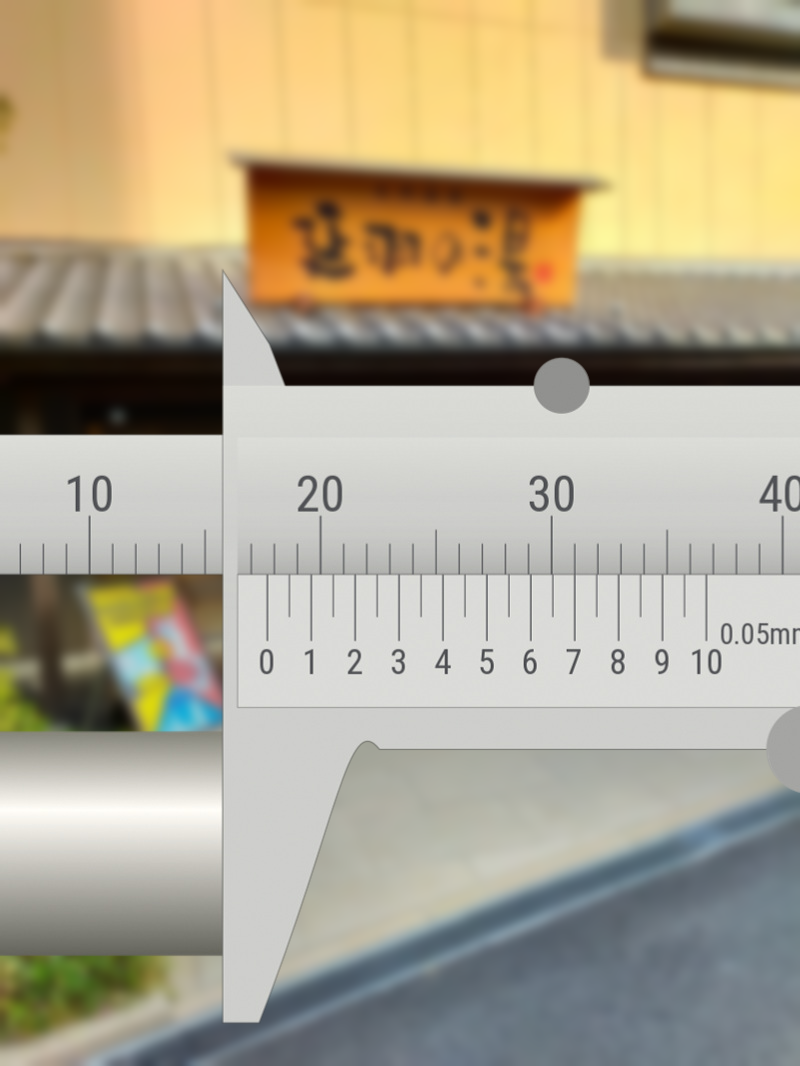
17.70 mm
